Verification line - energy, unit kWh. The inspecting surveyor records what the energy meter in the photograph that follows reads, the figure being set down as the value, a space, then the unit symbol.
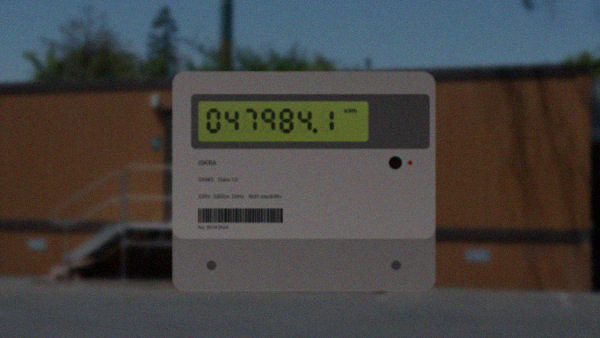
47984.1 kWh
